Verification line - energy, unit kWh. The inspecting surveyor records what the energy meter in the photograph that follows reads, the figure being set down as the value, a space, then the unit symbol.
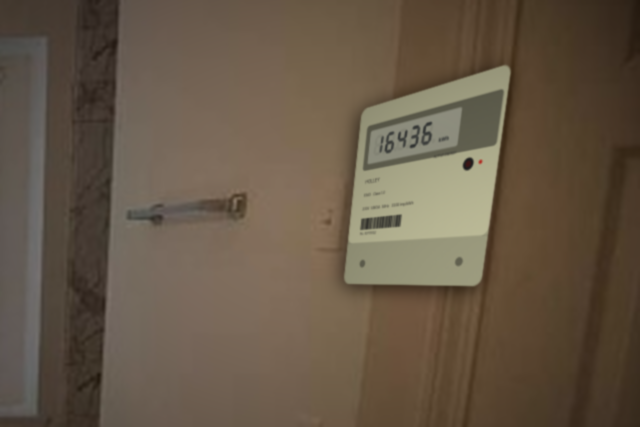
16436 kWh
